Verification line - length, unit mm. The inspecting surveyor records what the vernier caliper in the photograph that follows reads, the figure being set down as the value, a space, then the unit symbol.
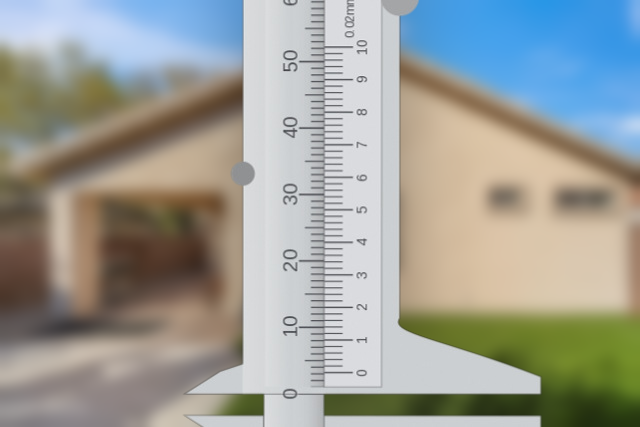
3.2 mm
